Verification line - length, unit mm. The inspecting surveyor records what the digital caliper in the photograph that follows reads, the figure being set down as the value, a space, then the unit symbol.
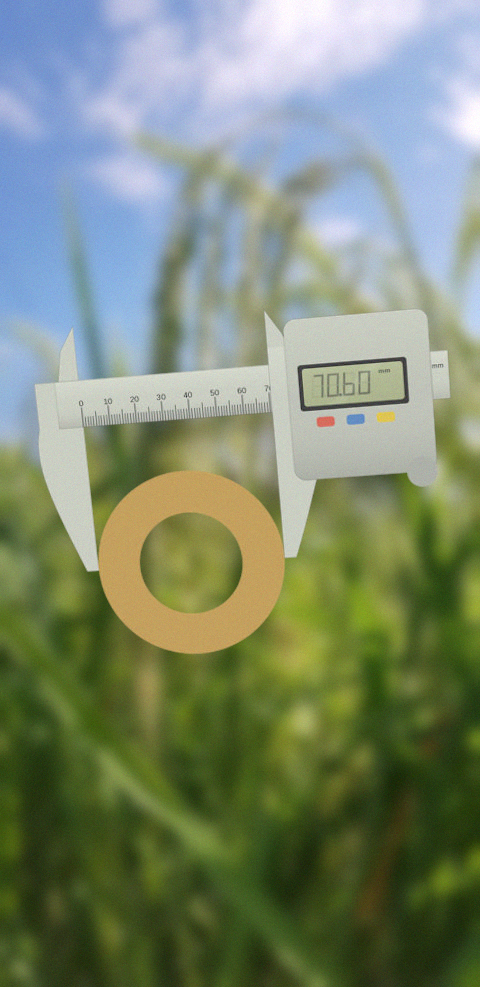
70.60 mm
